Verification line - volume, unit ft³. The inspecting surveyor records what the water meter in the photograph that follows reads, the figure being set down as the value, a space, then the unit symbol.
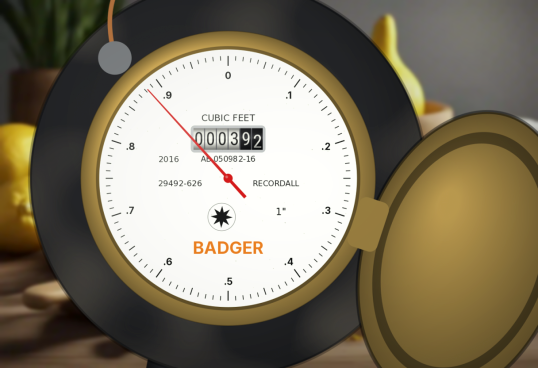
391.88 ft³
